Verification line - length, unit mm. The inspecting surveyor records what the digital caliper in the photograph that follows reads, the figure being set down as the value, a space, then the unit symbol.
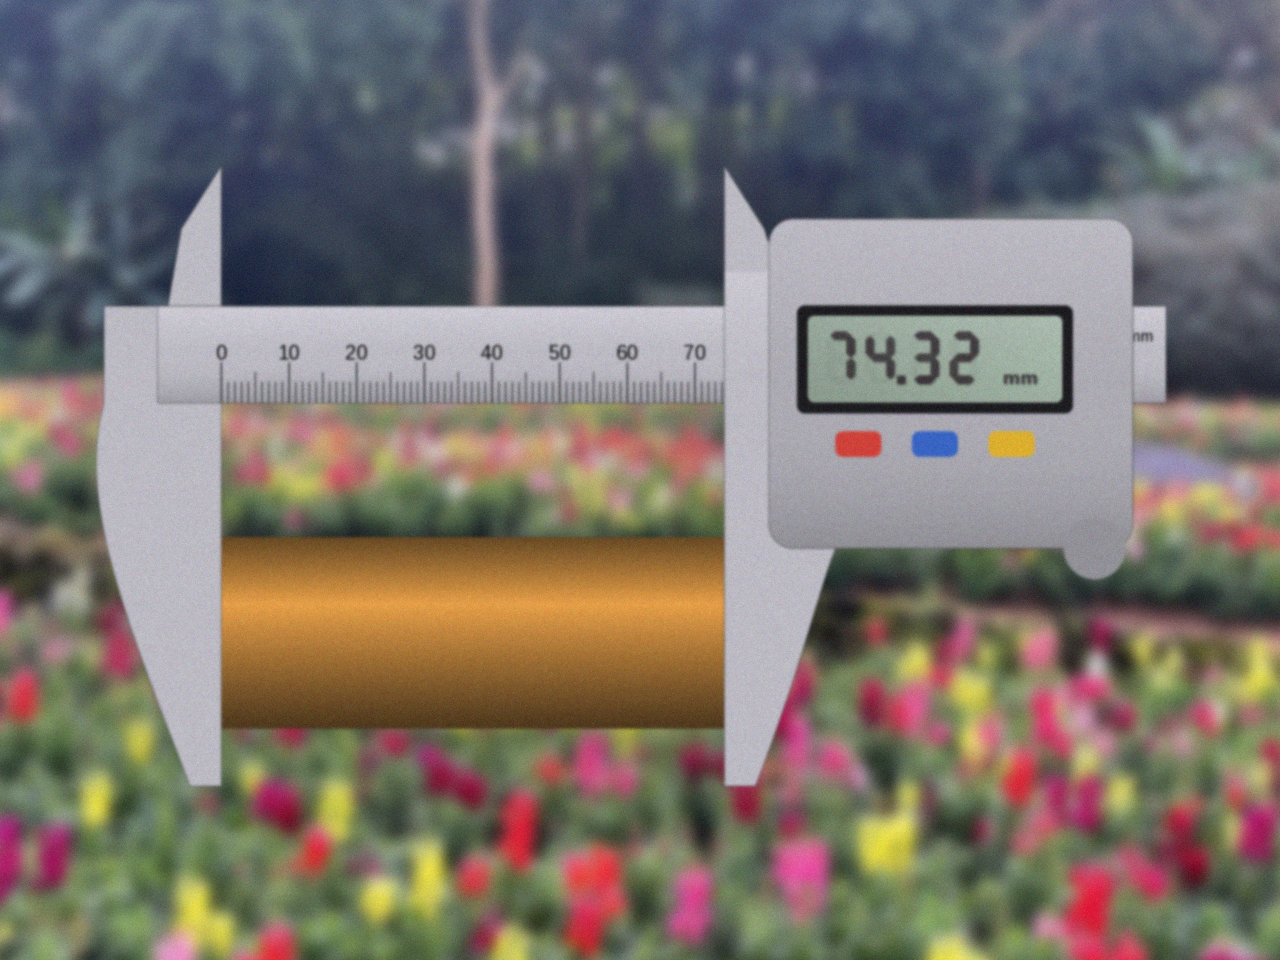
74.32 mm
